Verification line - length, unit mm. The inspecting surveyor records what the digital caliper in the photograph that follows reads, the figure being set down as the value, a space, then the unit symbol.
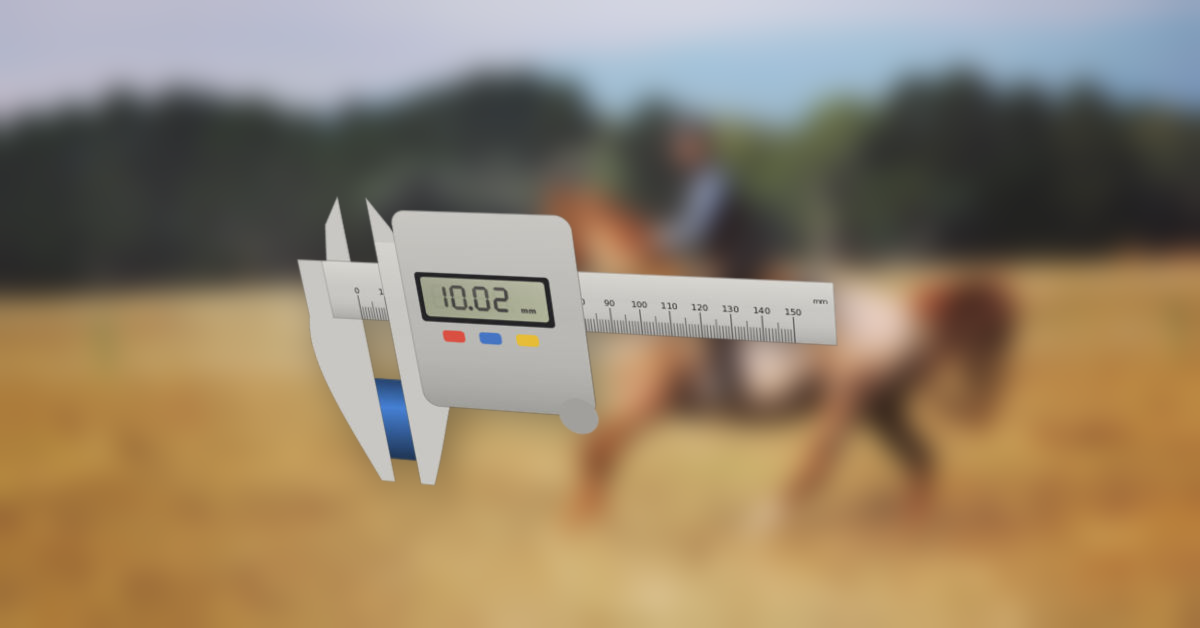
10.02 mm
